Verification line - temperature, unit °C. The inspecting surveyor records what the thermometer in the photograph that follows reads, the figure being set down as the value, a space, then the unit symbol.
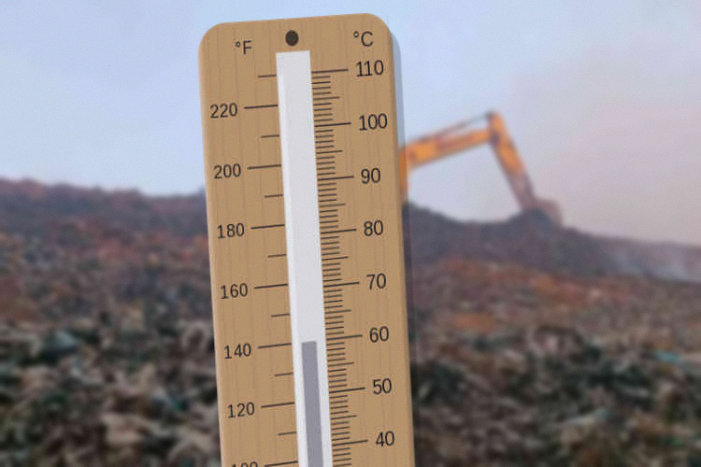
60 °C
